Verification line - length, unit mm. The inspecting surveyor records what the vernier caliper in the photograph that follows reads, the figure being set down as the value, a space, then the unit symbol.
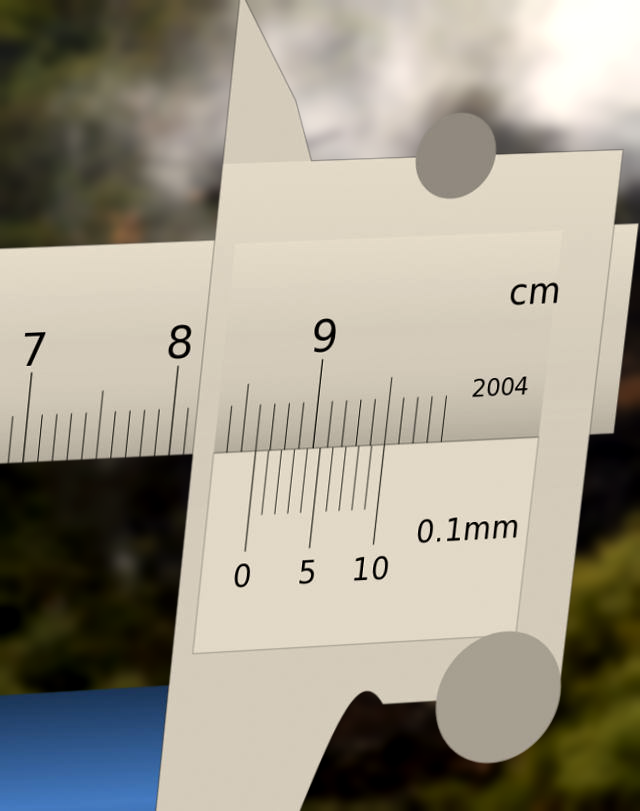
86.0 mm
